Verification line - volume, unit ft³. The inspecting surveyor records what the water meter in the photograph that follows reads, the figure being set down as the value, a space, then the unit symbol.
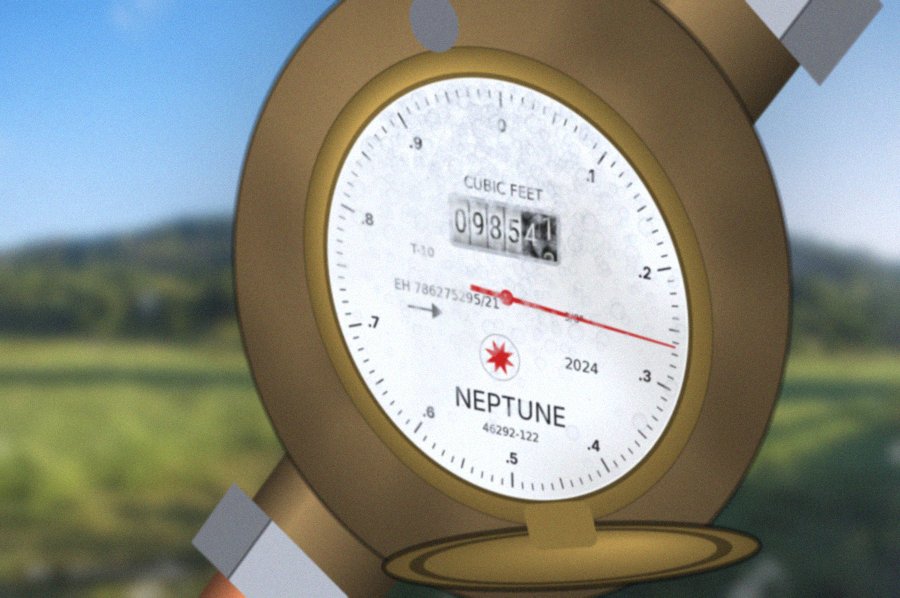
98541.26 ft³
